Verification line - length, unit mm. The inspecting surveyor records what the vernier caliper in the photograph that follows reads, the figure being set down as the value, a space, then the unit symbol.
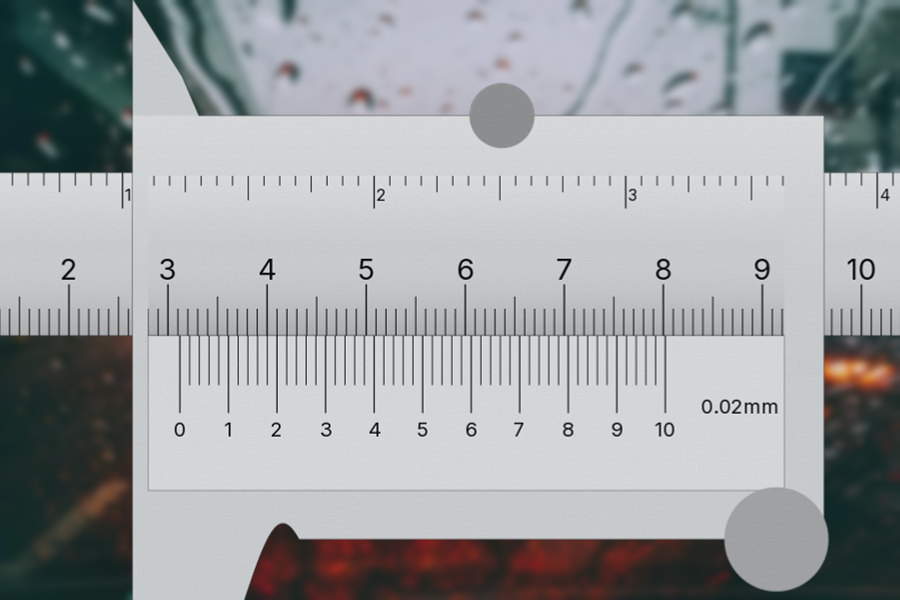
31.2 mm
